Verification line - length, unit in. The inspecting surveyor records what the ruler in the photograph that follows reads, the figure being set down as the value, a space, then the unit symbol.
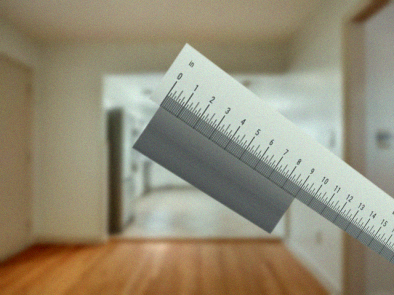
9 in
